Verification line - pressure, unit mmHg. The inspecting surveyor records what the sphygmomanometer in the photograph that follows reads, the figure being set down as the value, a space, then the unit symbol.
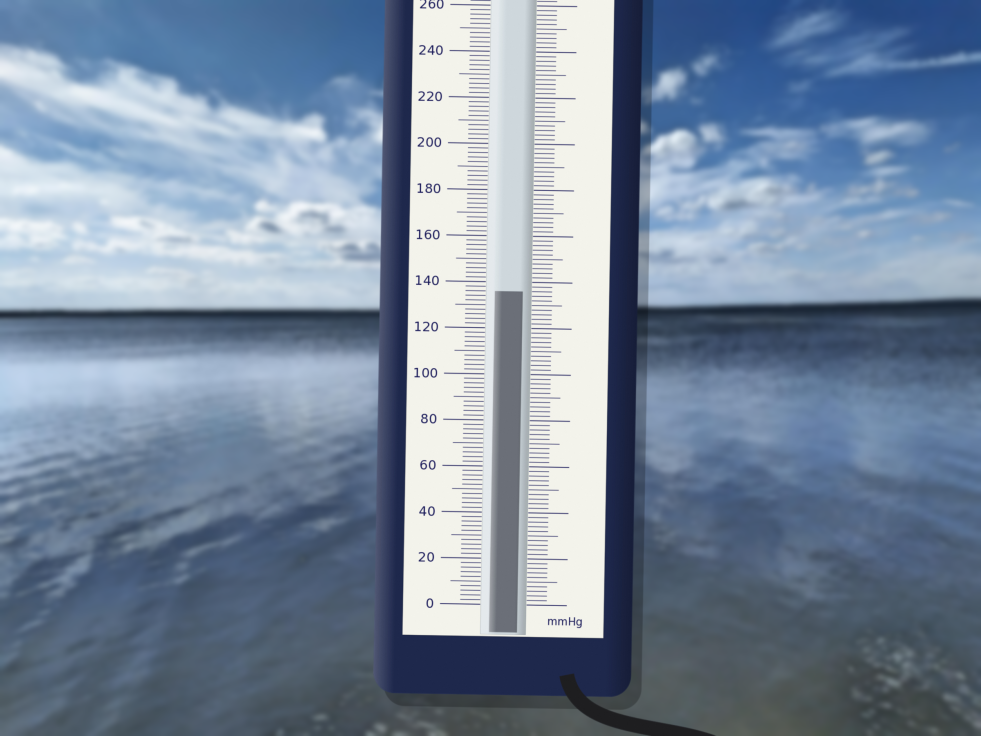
136 mmHg
